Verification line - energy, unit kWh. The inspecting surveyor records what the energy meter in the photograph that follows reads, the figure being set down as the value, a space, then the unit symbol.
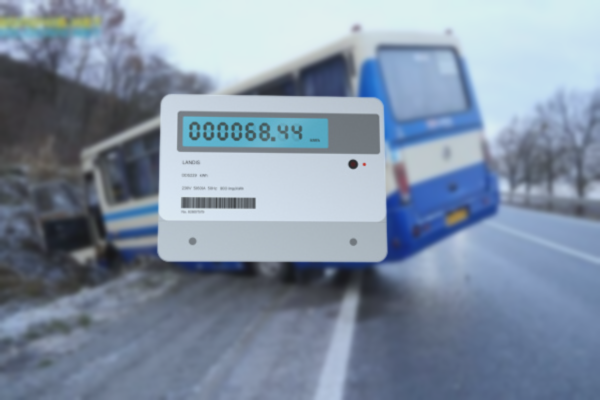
68.44 kWh
